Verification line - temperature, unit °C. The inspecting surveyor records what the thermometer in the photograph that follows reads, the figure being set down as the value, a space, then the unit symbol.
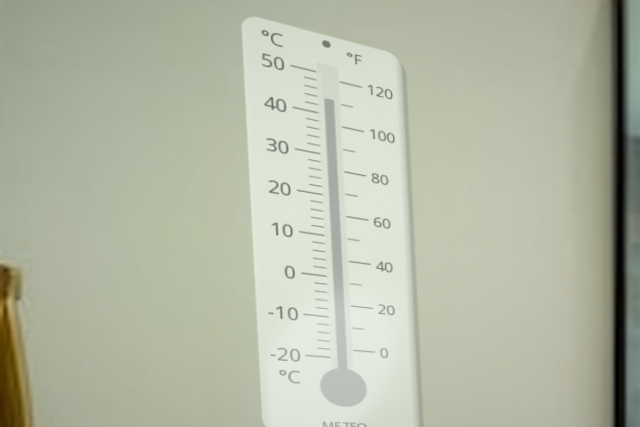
44 °C
